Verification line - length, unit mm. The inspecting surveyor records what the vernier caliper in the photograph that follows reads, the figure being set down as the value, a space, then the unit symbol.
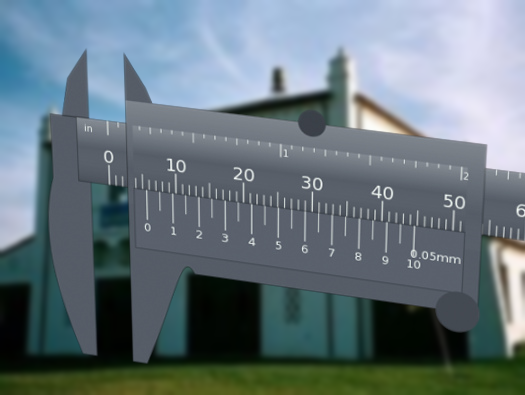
5.6 mm
